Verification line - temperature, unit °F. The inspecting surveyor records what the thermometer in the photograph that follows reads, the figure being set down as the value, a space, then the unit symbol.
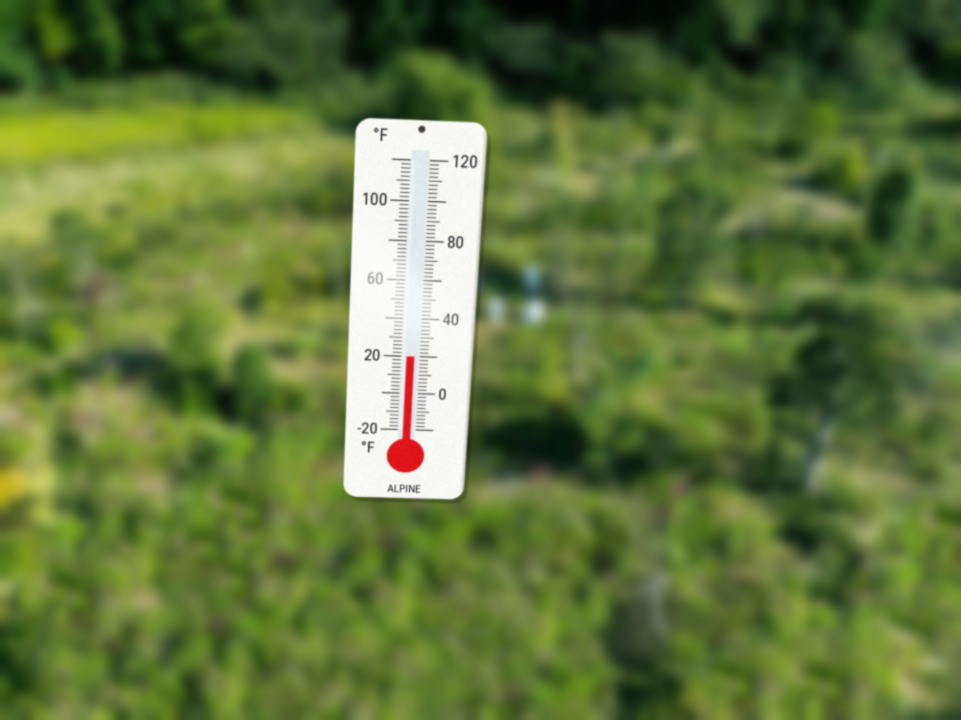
20 °F
